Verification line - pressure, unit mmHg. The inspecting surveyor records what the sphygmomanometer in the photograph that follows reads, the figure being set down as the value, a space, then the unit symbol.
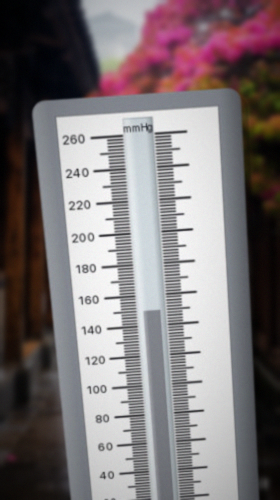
150 mmHg
